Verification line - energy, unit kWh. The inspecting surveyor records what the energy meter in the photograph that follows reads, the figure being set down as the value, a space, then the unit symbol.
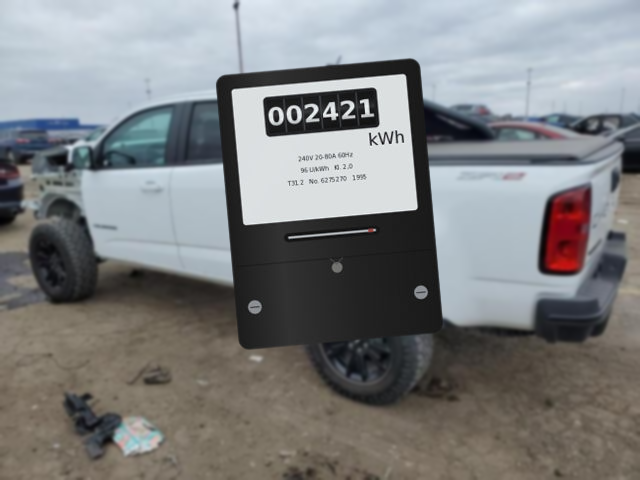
2421 kWh
